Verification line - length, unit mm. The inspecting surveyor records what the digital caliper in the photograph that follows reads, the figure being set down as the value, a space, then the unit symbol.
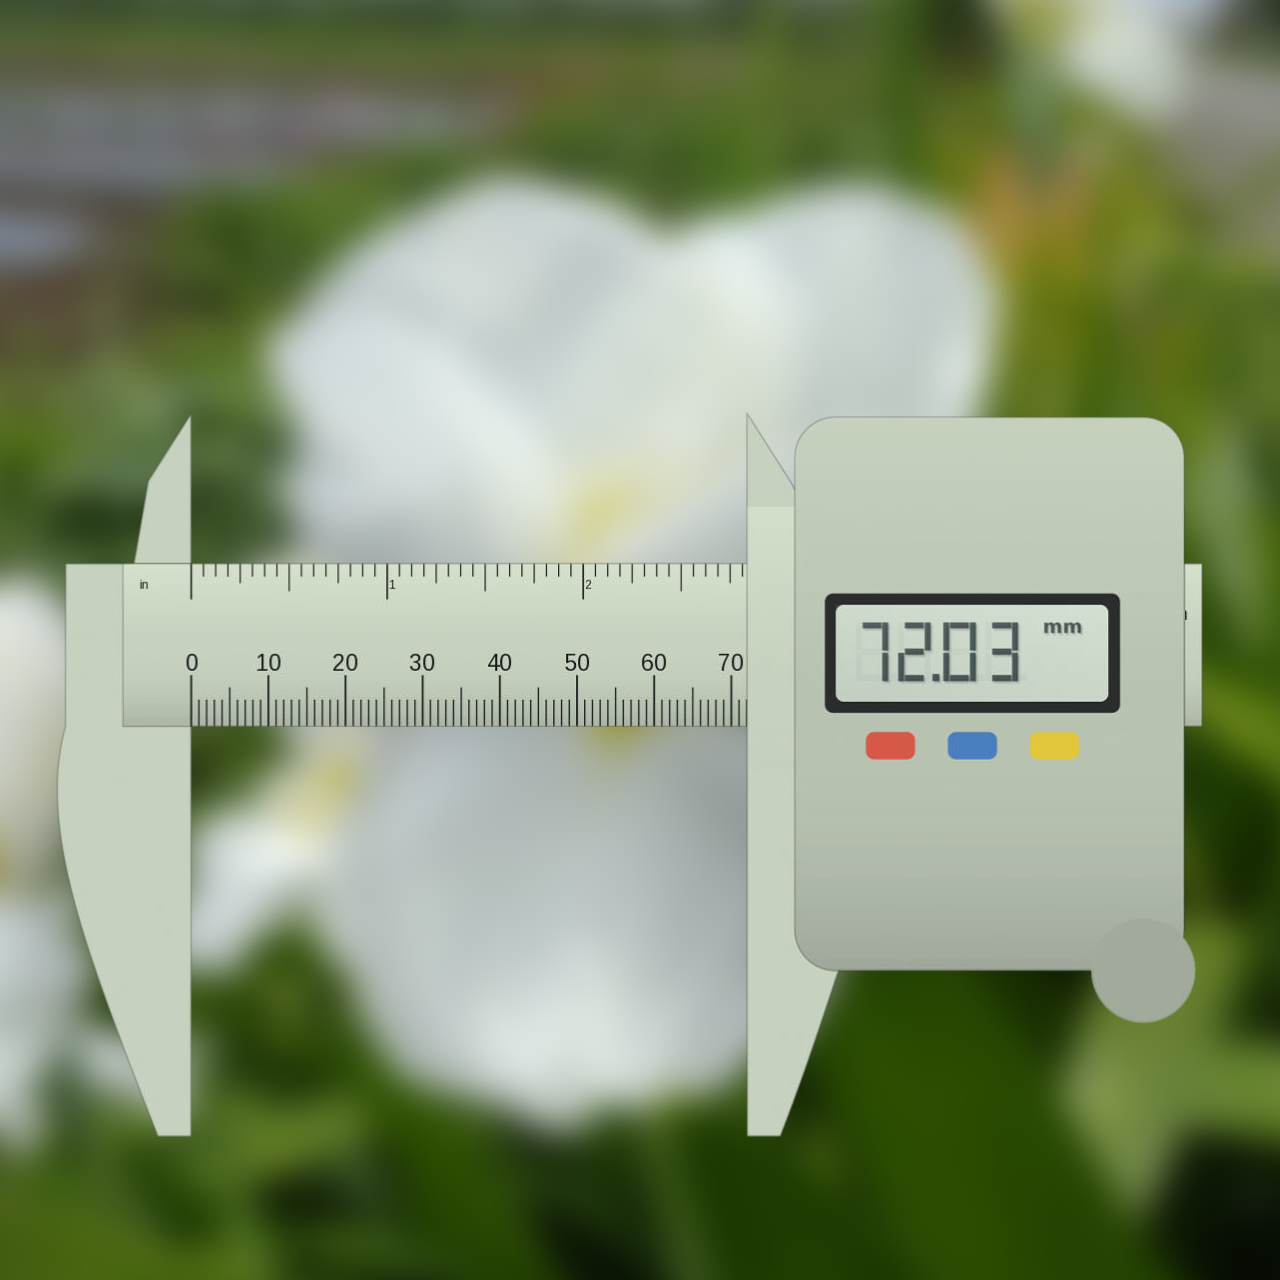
72.03 mm
